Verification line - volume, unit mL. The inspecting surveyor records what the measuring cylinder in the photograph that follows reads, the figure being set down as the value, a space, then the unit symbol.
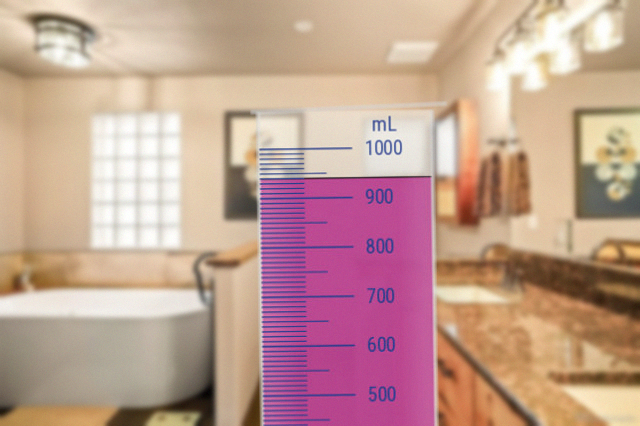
940 mL
